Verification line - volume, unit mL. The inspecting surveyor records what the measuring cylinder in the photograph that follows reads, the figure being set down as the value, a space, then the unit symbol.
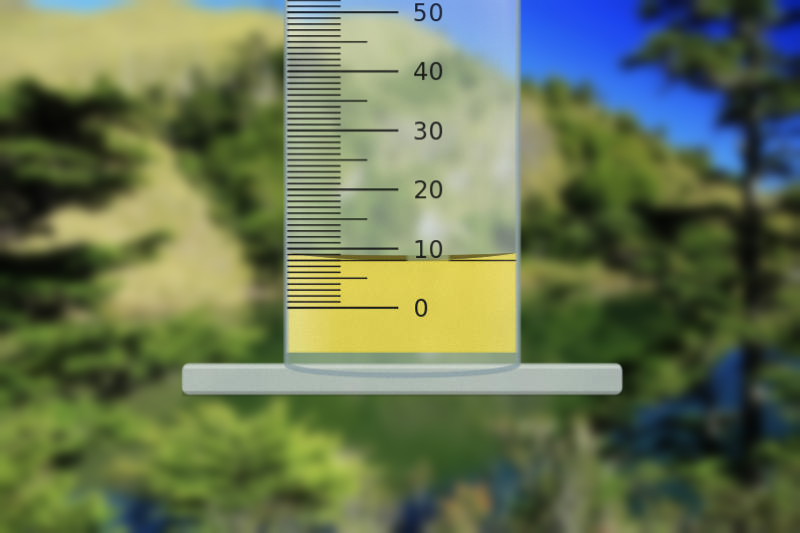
8 mL
